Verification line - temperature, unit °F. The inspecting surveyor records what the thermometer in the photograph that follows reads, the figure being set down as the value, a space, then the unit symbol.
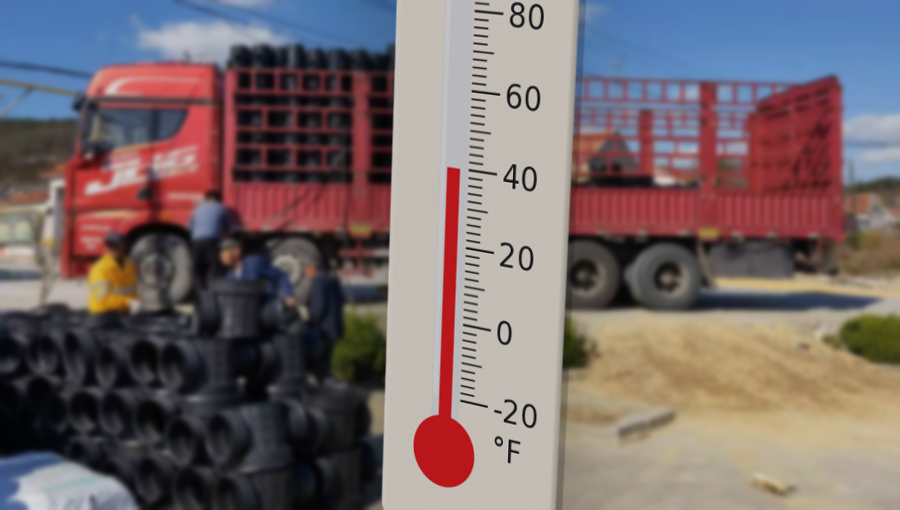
40 °F
